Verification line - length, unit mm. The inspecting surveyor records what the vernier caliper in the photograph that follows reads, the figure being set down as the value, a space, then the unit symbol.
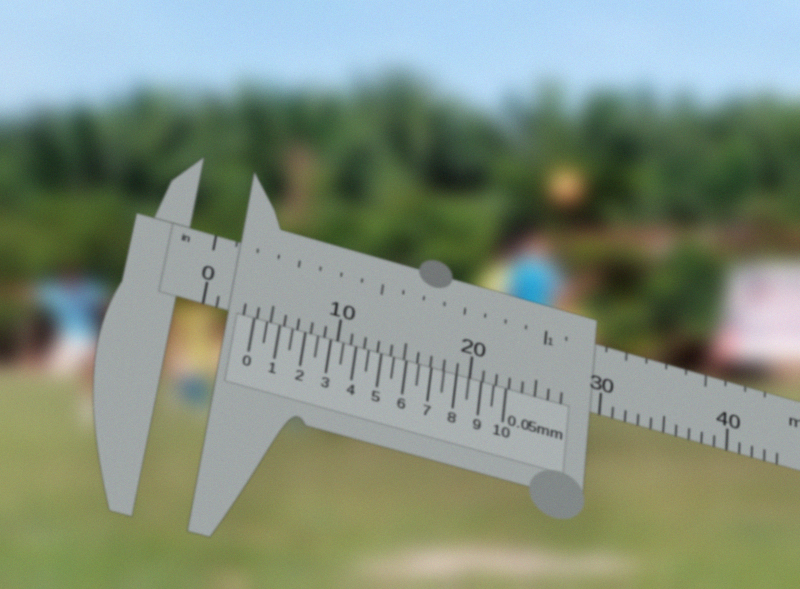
3.8 mm
